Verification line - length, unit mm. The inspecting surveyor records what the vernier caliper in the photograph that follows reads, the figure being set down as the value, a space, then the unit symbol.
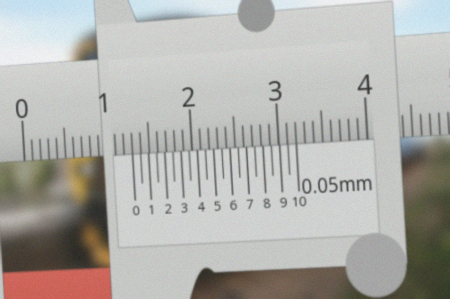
13.0 mm
